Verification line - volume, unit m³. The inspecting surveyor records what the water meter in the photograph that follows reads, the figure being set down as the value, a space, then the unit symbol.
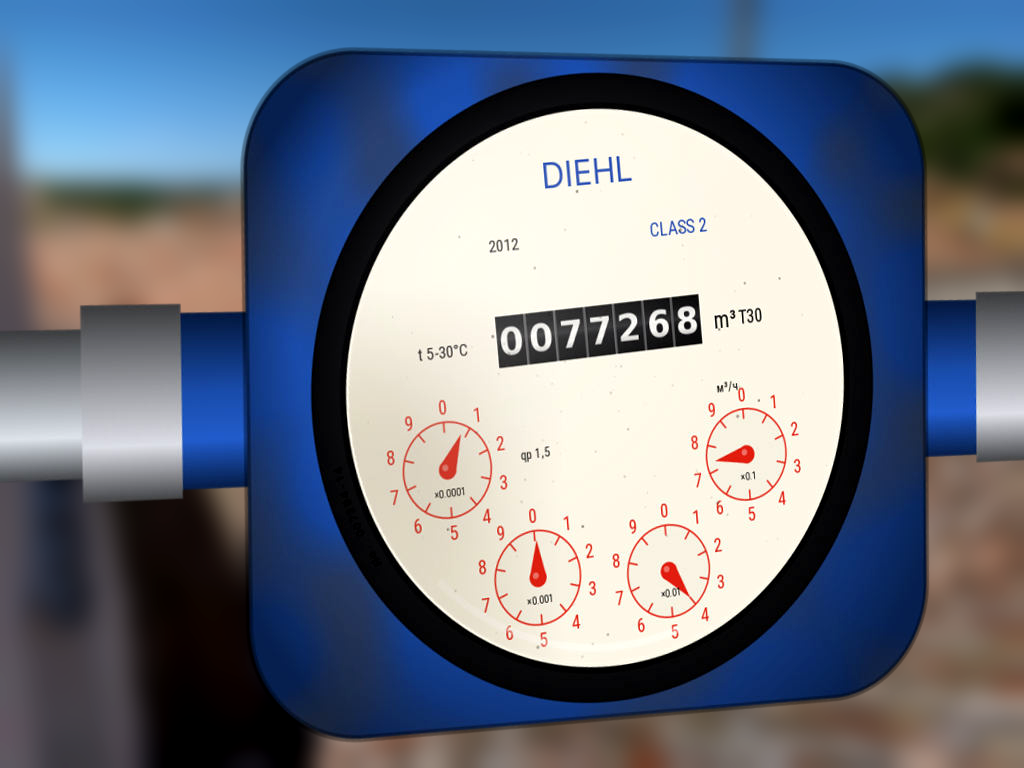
77268.7400 m³
